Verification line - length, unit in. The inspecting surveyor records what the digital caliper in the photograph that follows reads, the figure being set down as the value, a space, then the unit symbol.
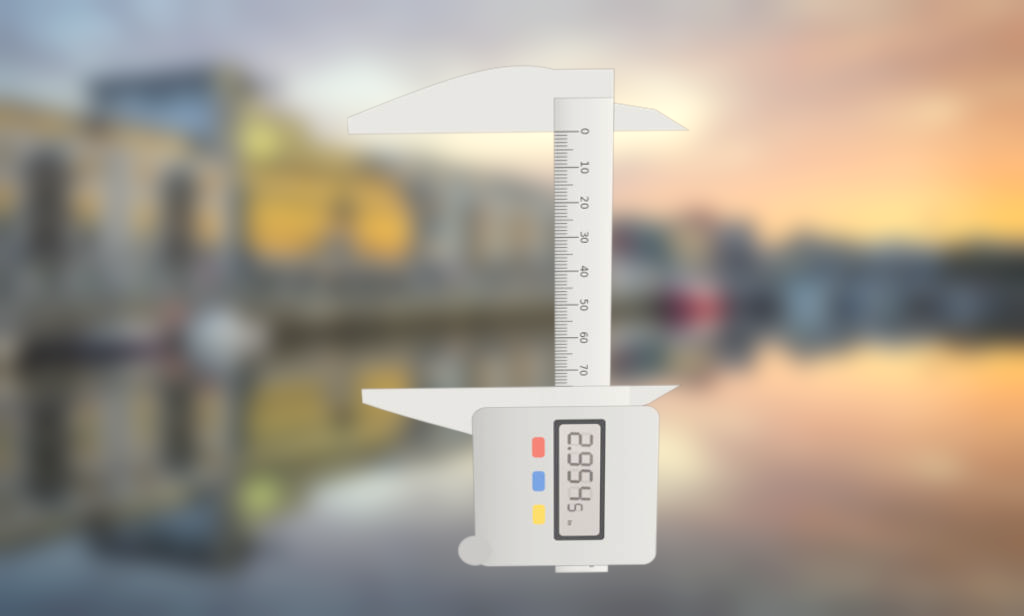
2.9545 in
